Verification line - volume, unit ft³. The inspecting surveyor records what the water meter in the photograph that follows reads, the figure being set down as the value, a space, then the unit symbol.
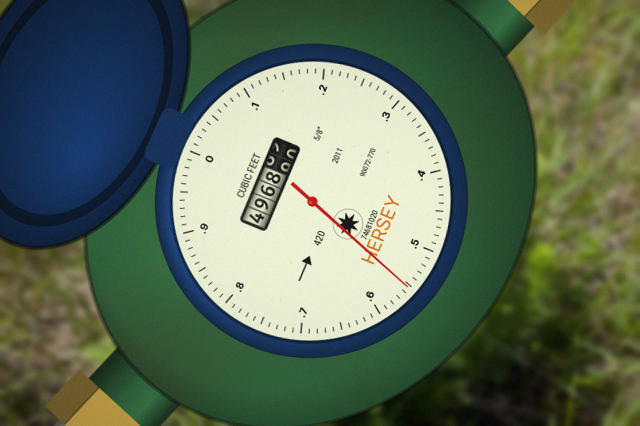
496889.55 ft³
